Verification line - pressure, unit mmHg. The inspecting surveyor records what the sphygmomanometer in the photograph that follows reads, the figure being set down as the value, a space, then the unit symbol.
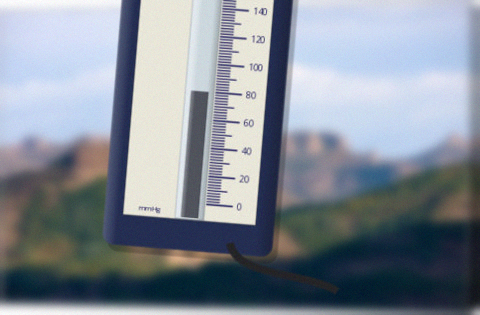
80 mmHg
